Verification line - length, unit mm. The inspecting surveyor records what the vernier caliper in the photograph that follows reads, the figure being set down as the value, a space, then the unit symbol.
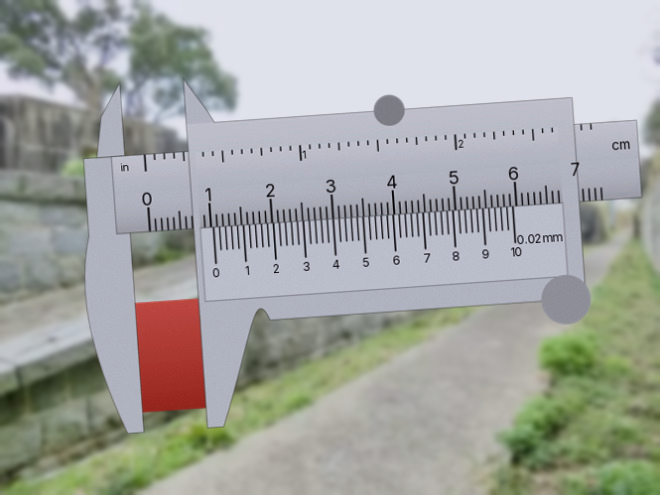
10.4 mm
